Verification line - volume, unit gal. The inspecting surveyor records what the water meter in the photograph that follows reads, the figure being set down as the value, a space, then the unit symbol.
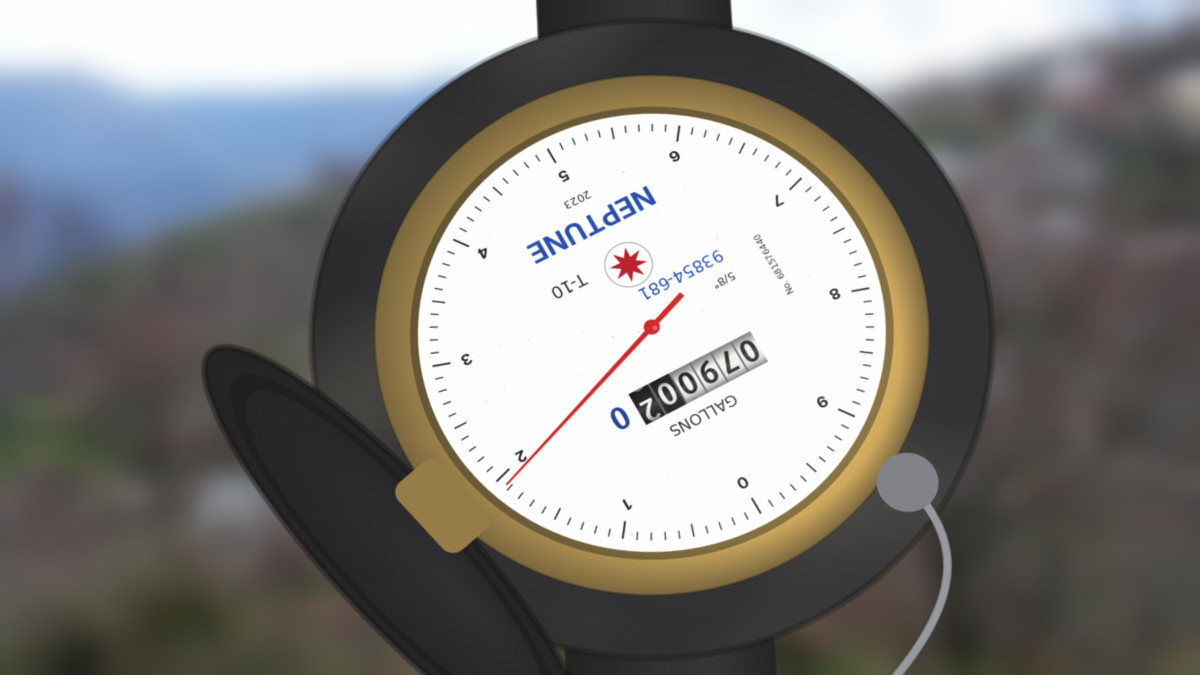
790021.9 gal
